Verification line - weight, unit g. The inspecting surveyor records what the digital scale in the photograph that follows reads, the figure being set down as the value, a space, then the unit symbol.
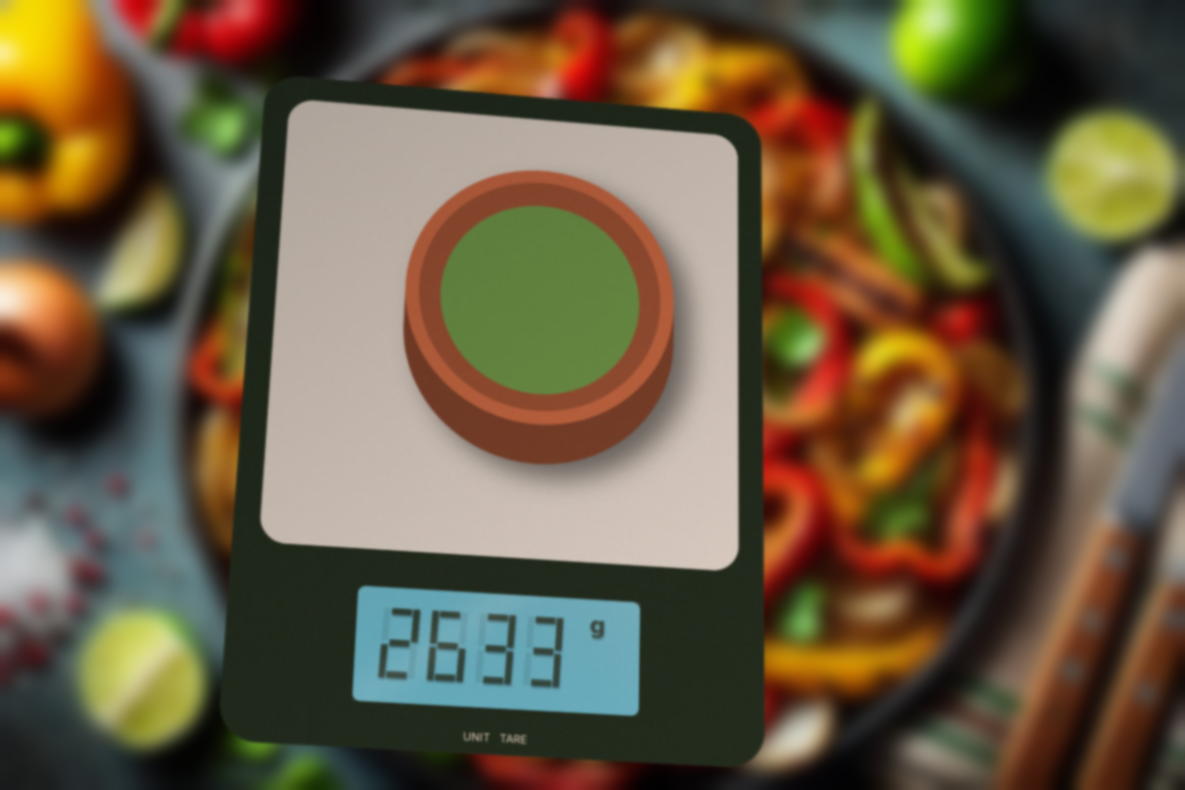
2633 g
